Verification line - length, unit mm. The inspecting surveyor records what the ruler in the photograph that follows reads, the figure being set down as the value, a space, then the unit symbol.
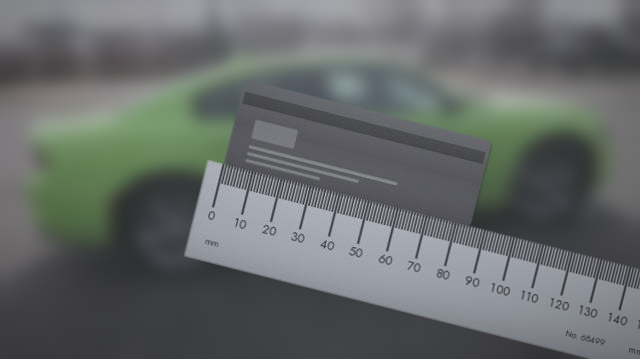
85 mm
